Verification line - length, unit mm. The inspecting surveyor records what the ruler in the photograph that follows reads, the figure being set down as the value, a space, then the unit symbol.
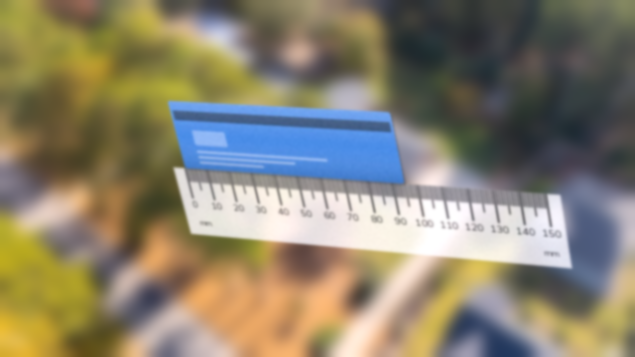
95 mm
